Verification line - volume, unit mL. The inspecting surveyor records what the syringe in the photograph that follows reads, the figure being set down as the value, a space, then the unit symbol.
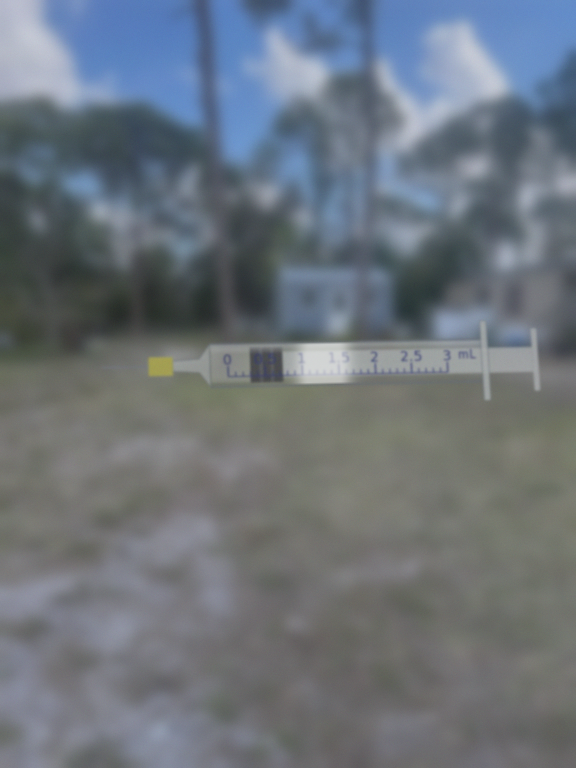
0.3 mL
